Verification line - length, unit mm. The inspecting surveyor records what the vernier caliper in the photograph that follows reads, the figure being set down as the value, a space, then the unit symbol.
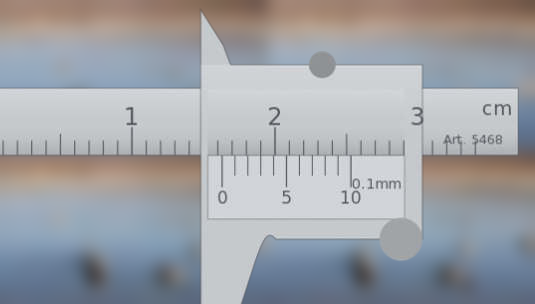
16.3 mm
